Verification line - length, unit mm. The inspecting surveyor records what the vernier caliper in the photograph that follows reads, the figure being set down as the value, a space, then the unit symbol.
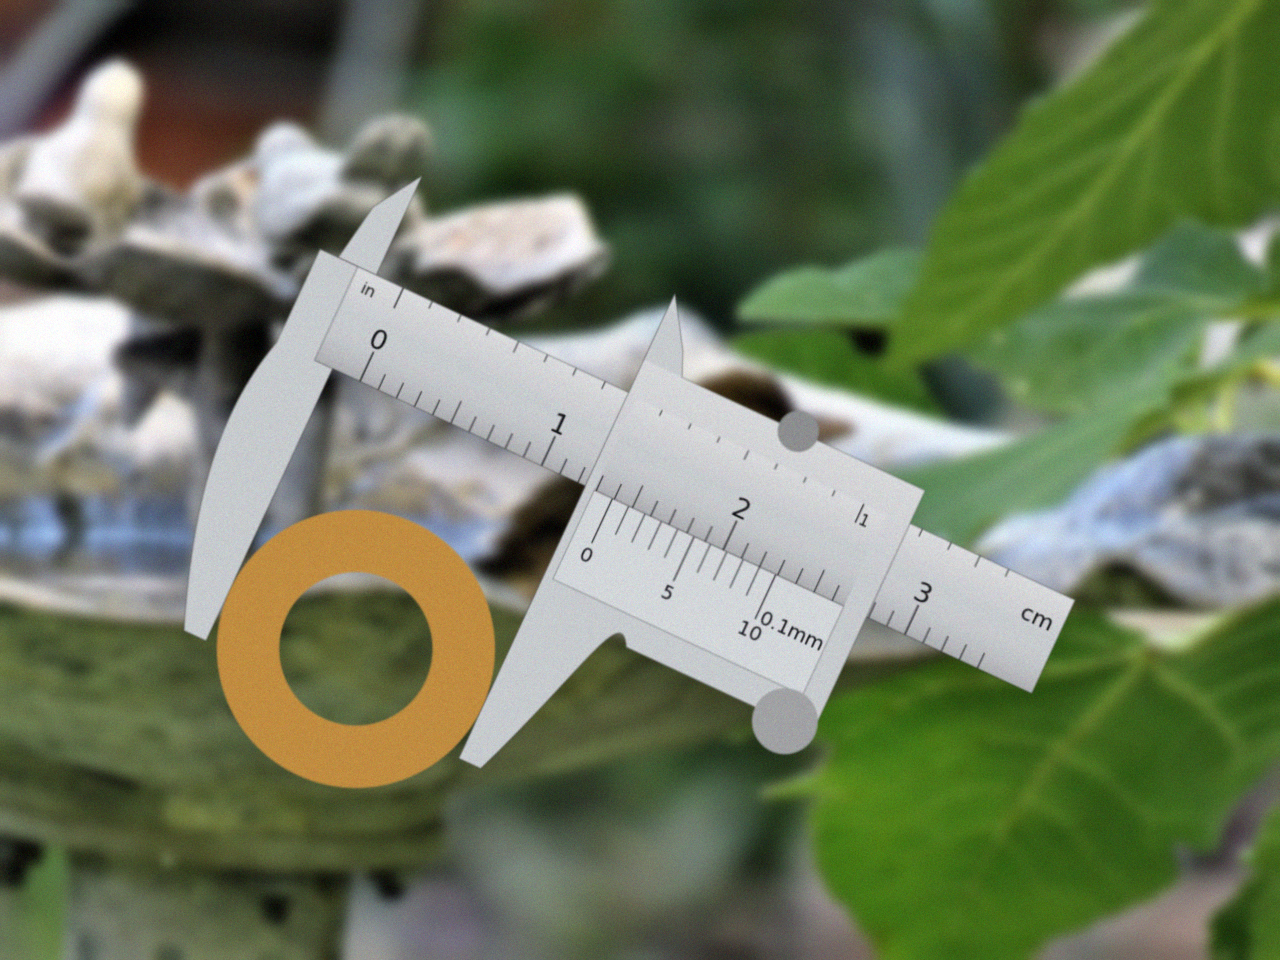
13.9 mm
